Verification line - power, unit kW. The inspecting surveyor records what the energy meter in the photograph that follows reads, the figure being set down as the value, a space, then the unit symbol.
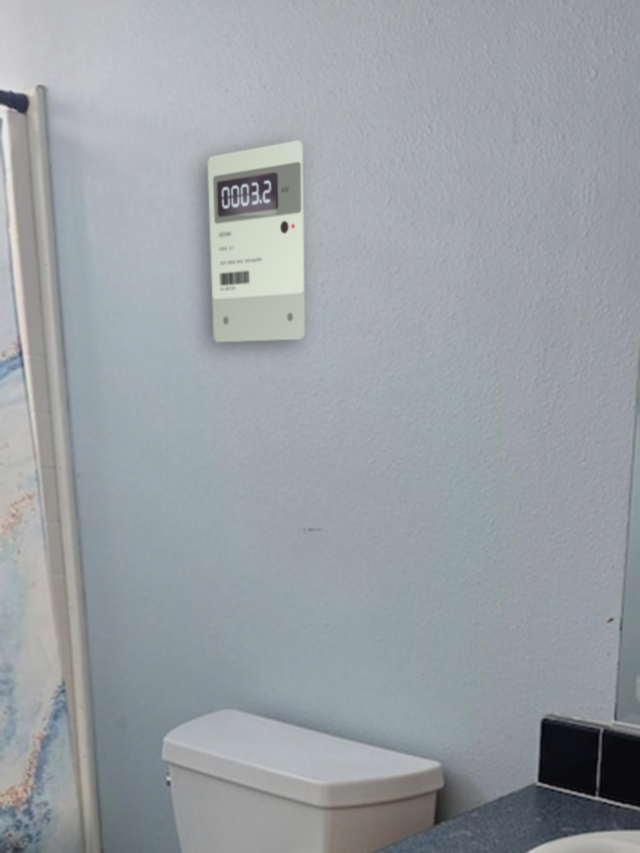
3.2 kW
